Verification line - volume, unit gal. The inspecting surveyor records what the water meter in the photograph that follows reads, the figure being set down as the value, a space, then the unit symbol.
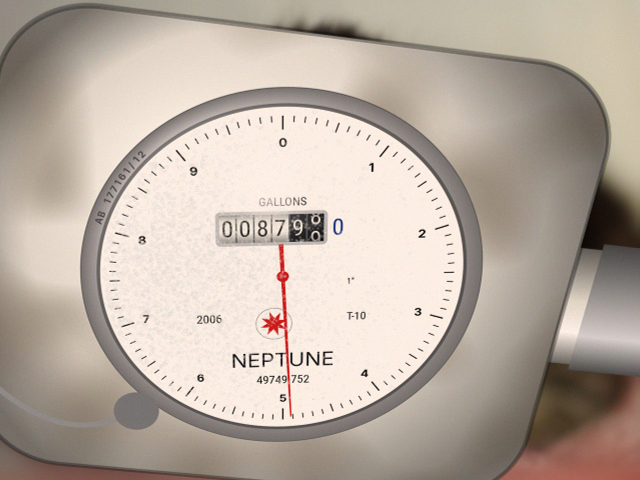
87984.9 gal
